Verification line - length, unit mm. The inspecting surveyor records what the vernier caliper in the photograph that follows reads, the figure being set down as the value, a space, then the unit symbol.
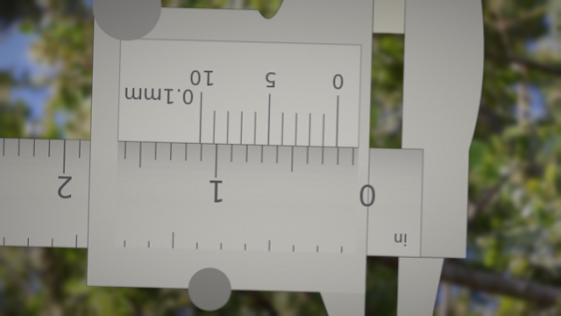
2.1 mm
